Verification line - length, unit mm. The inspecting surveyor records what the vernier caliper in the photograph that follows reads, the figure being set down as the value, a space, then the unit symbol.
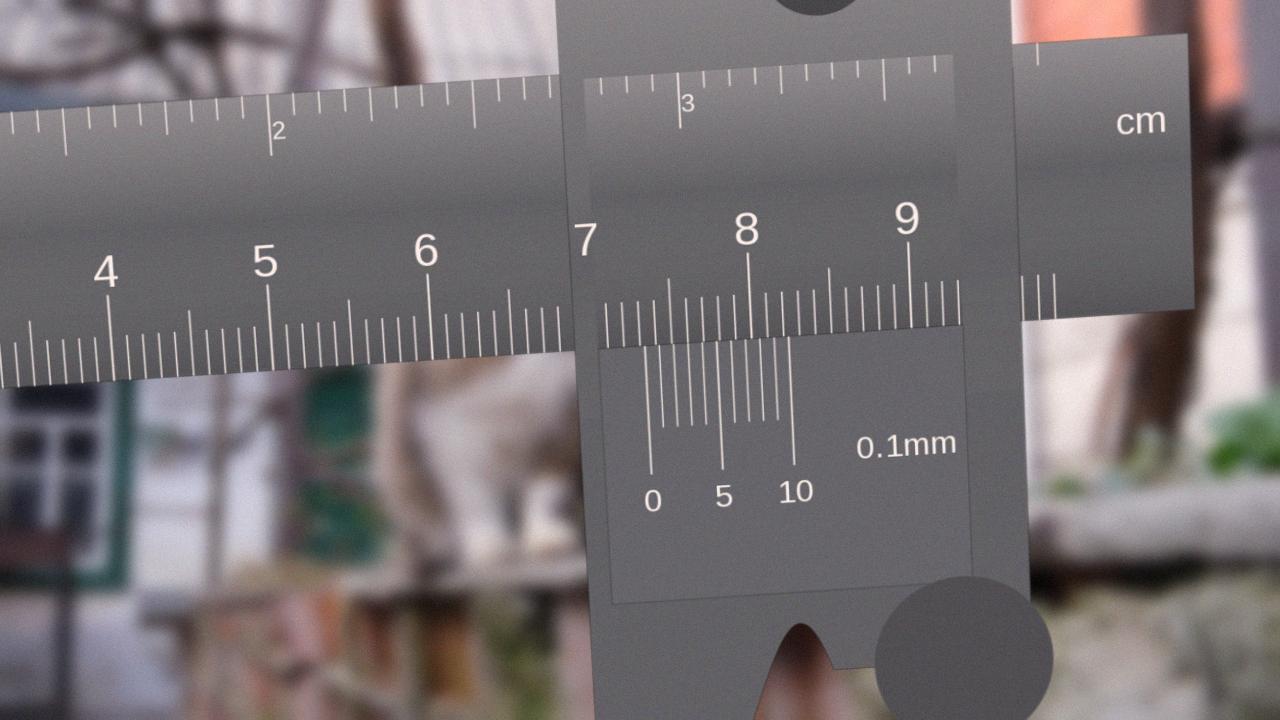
73.3 mm
